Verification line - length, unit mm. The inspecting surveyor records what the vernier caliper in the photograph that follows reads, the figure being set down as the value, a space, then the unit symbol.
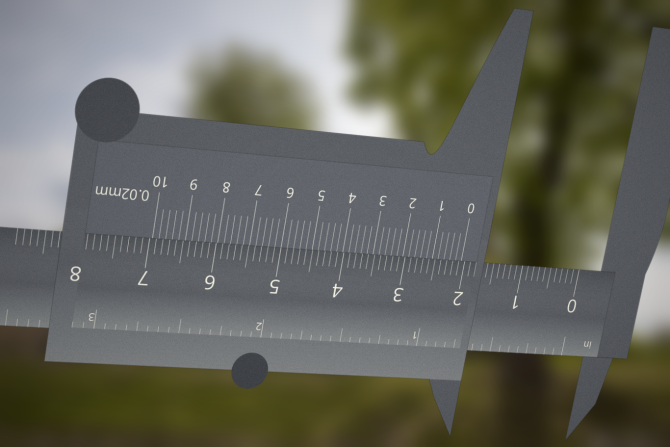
20.6 mm
